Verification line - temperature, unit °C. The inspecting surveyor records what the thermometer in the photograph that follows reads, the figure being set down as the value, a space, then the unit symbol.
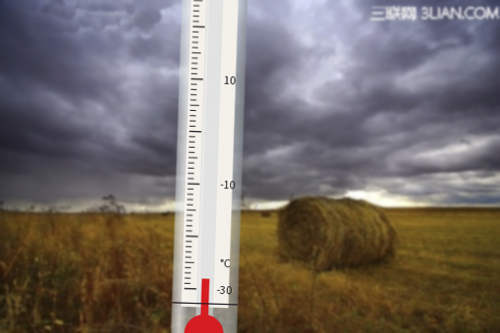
-28 °C
